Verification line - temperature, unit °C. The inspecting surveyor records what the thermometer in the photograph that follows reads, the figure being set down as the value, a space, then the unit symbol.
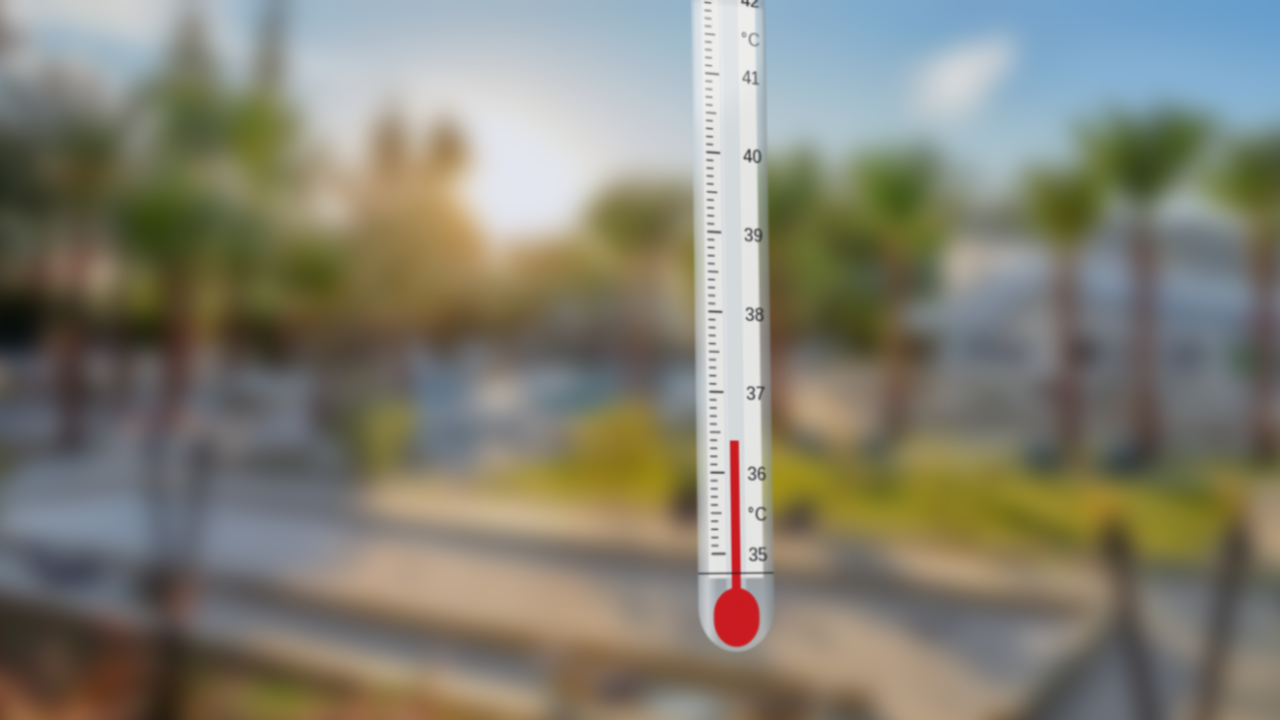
36.4 °C
